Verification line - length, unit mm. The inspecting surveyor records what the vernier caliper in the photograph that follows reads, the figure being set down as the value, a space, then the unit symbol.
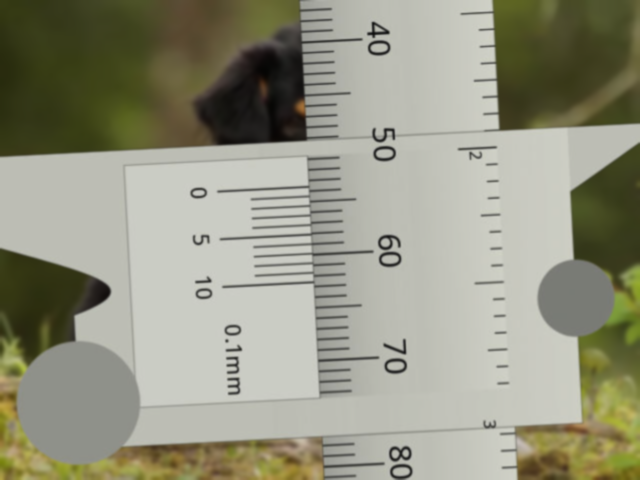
53.6 mm
